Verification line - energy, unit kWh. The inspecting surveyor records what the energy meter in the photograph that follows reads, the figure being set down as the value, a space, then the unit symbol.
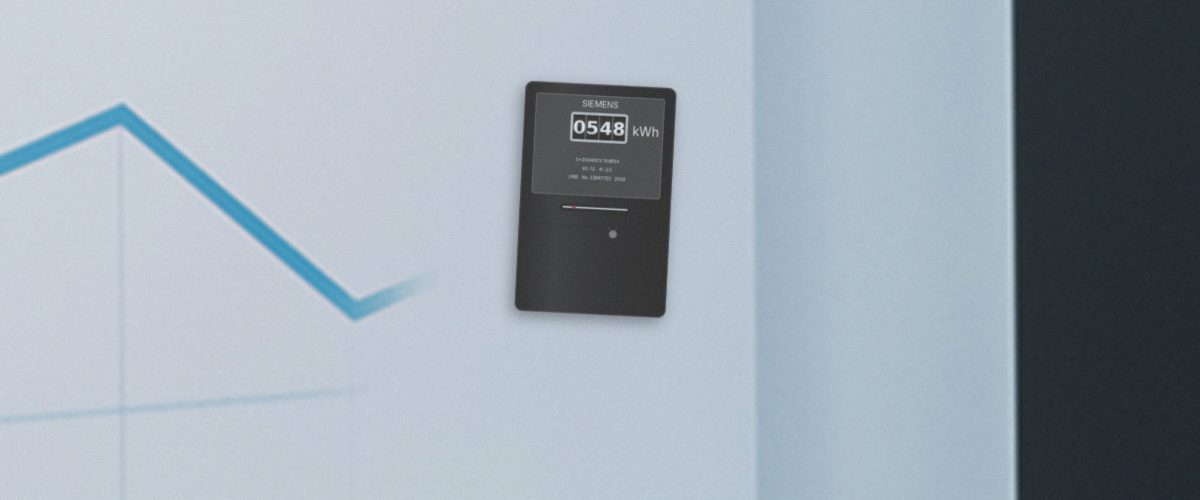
548 kWh
